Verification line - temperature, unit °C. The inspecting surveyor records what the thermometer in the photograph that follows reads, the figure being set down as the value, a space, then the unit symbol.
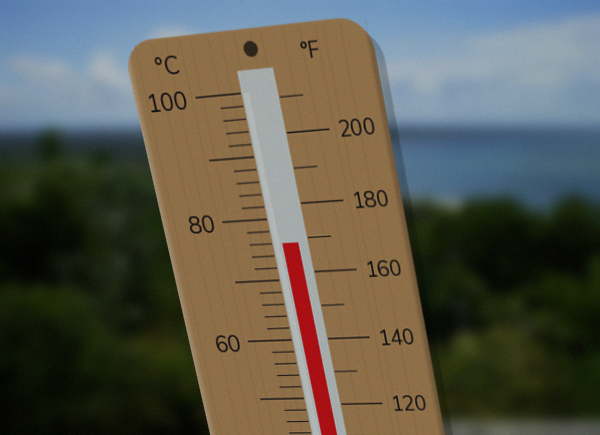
76 °C
